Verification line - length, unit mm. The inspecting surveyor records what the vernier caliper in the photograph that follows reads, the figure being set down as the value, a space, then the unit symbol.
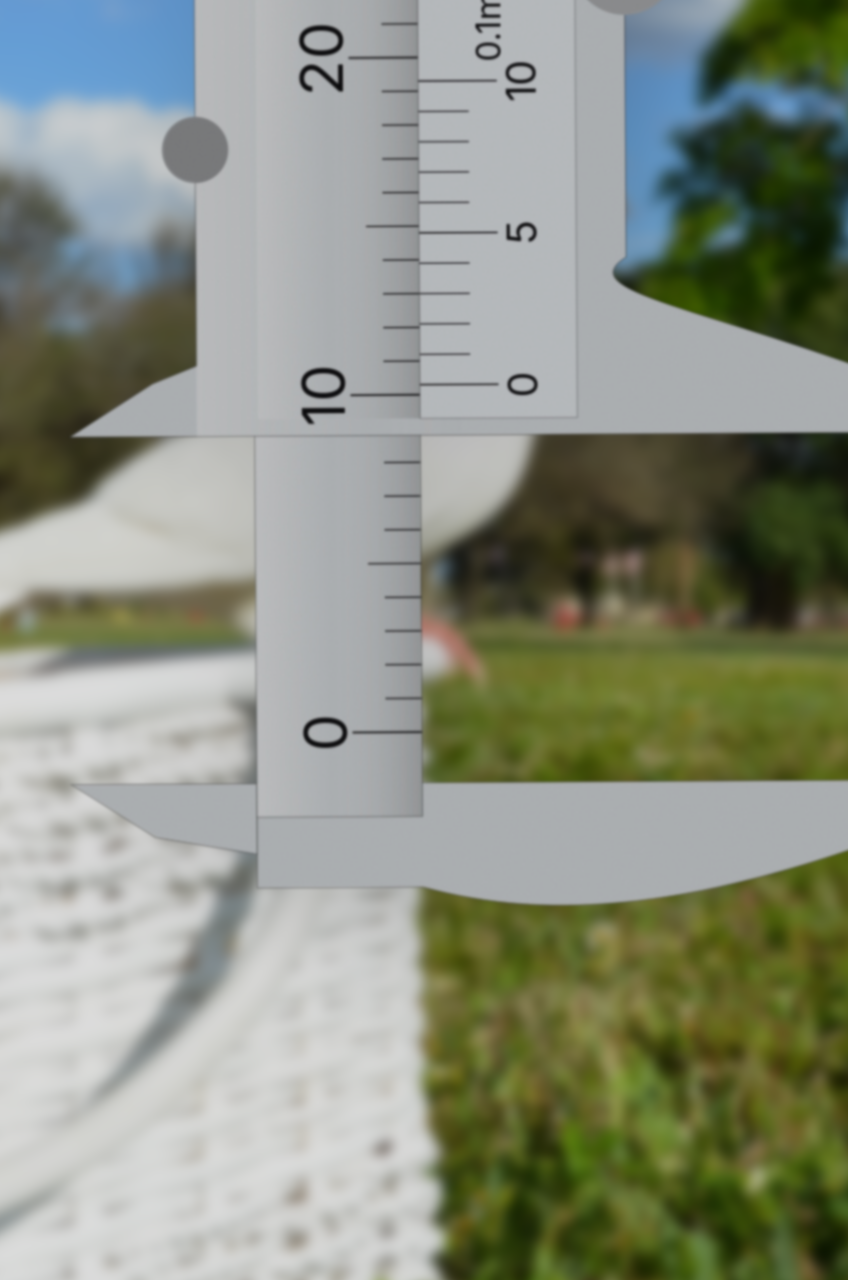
10.3 mm
